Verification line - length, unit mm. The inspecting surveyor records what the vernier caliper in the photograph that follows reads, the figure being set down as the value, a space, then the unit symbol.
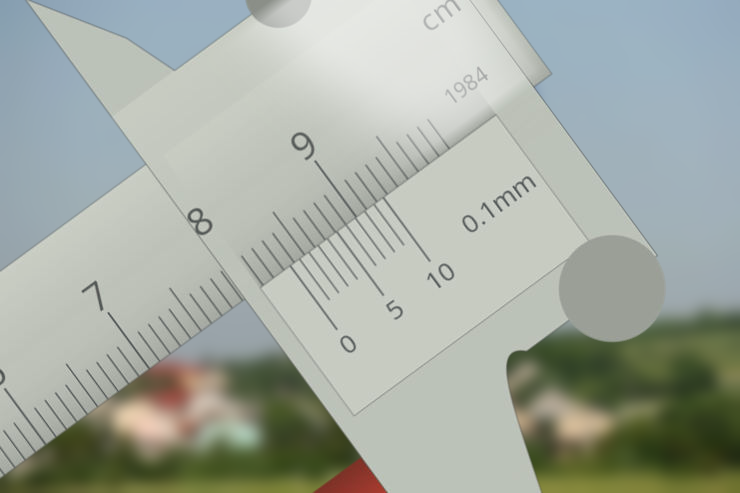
83.6 mm
